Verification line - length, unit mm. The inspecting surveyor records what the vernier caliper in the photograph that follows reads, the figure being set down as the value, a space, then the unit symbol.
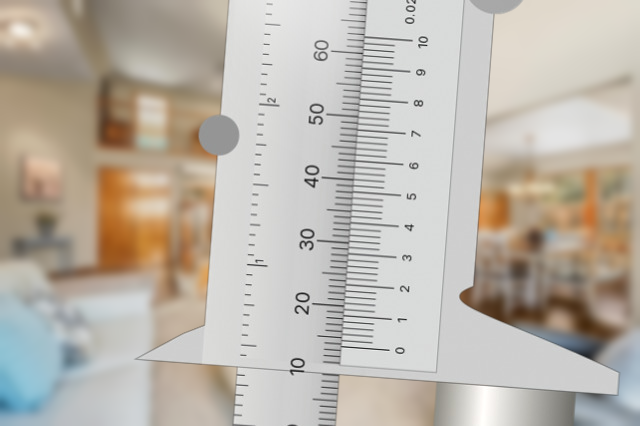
13.6 mm
